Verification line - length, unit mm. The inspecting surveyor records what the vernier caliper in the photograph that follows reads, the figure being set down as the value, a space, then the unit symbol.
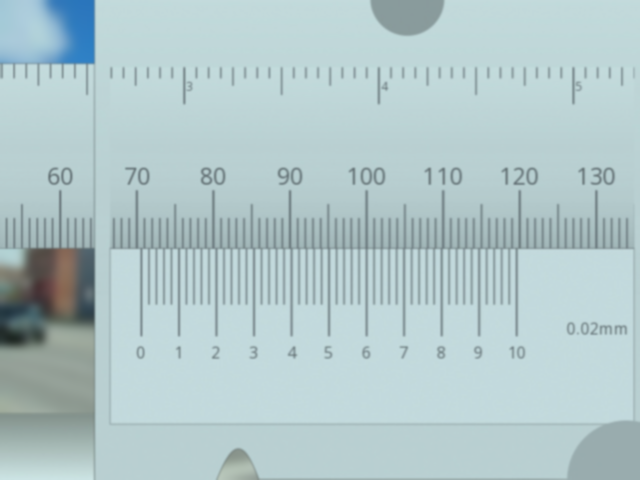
70.6 mm
